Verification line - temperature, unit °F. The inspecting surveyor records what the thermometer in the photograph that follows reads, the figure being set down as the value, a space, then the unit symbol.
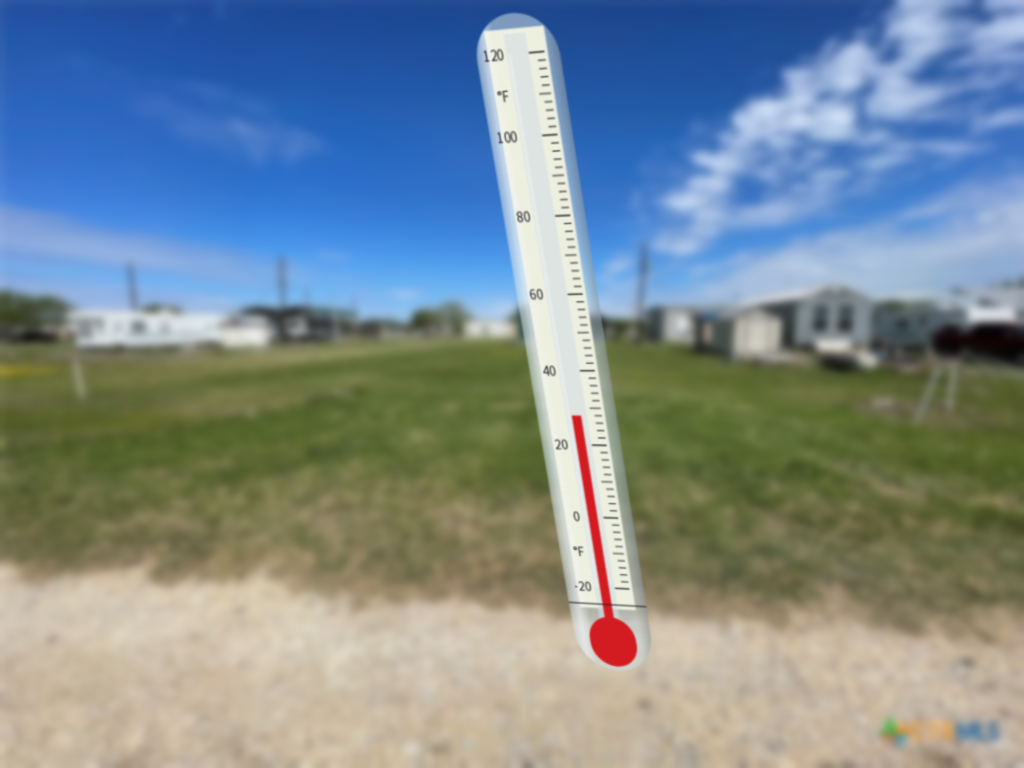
28 °F
